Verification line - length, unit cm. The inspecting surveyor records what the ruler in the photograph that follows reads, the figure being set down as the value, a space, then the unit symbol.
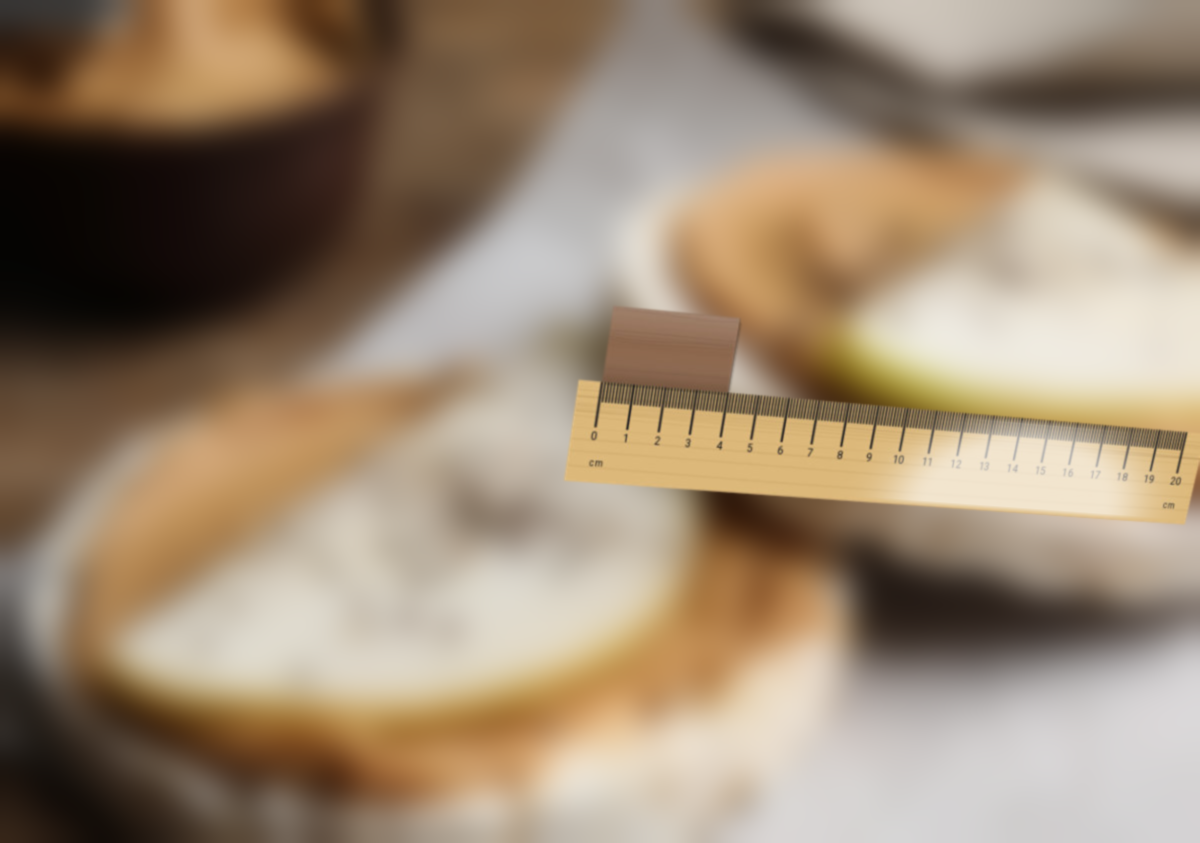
4 cm
